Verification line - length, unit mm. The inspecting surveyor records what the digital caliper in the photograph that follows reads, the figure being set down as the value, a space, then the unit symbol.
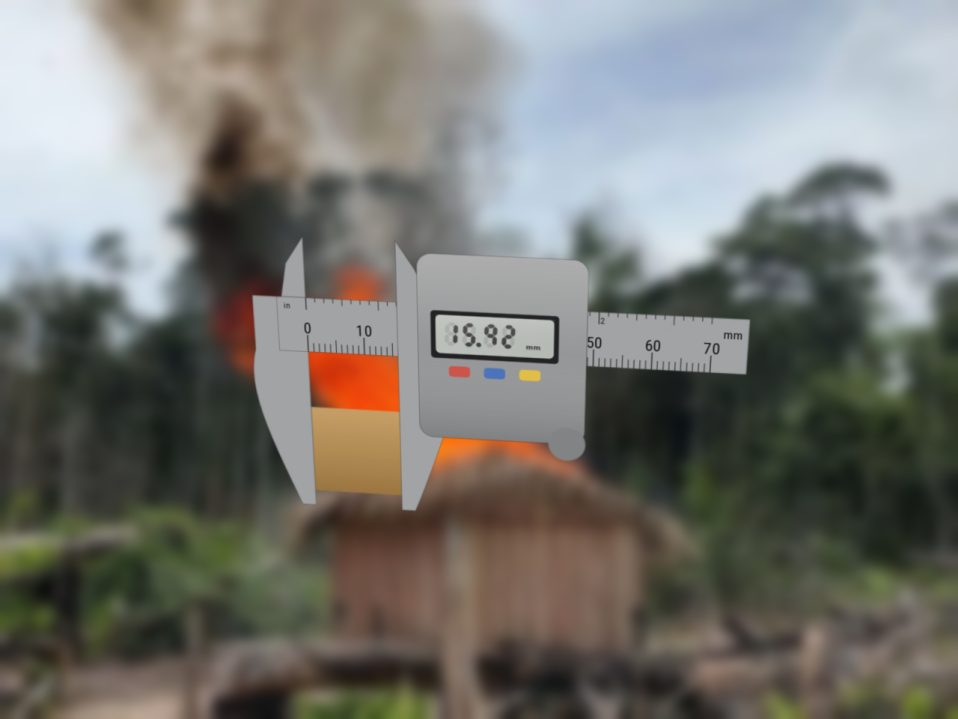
15.92 mm
